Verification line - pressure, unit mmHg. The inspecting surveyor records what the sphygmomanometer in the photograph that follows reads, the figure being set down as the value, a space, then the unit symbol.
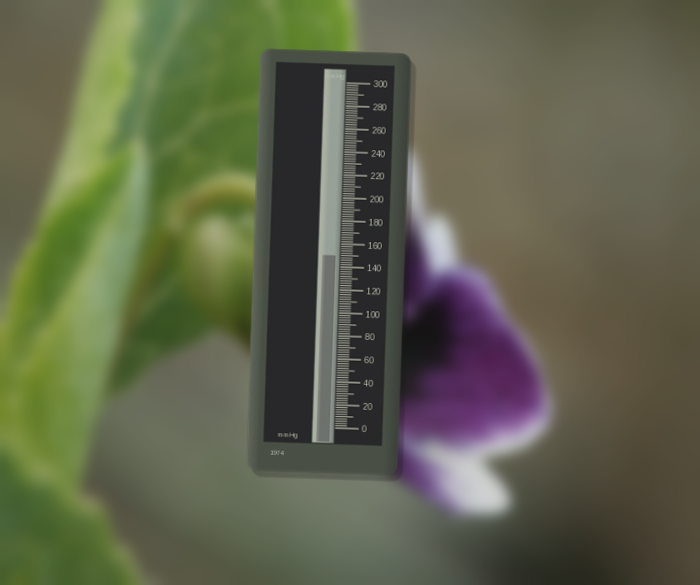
150 mmHg
